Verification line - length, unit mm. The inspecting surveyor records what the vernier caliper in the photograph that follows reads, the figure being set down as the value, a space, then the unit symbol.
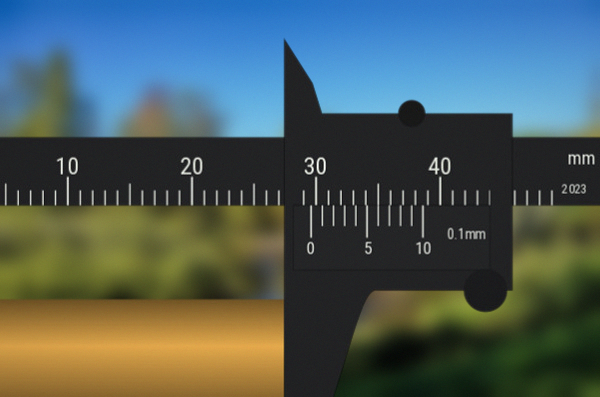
29.6 mm
